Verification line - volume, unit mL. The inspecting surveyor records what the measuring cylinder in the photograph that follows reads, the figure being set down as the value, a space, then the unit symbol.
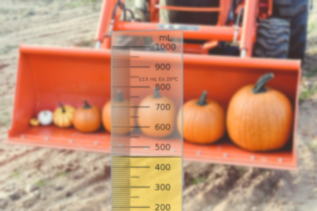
450 mL
